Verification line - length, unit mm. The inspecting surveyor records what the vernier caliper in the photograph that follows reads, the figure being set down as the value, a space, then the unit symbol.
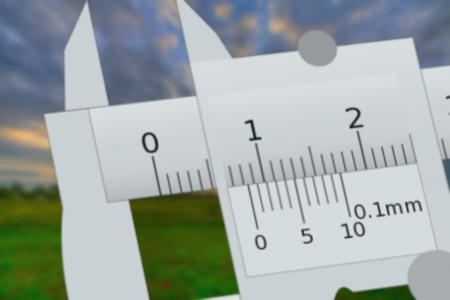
8.4 mm
